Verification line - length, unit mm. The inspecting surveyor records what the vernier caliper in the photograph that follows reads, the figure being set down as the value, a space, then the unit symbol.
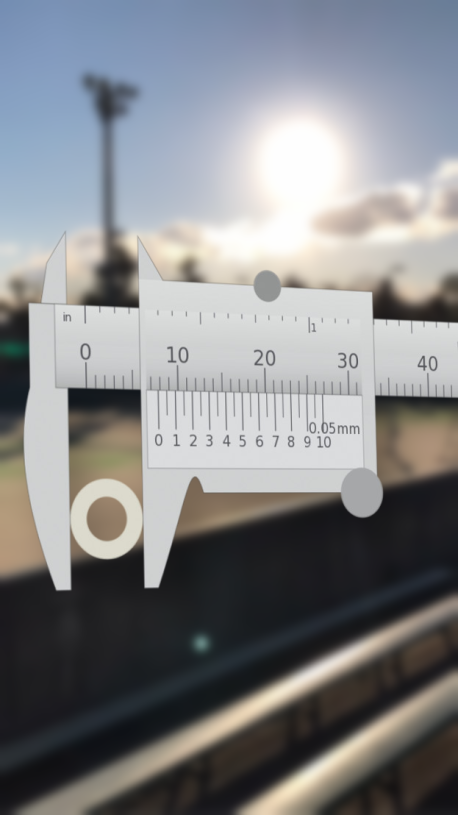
7.8 mm
